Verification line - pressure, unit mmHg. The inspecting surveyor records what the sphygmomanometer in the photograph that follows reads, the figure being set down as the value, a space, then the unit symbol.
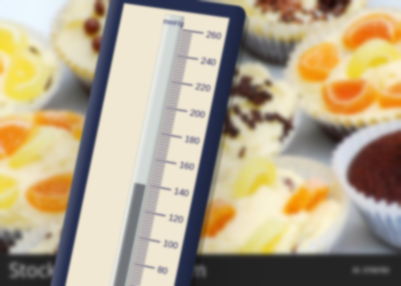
140 mmHg
